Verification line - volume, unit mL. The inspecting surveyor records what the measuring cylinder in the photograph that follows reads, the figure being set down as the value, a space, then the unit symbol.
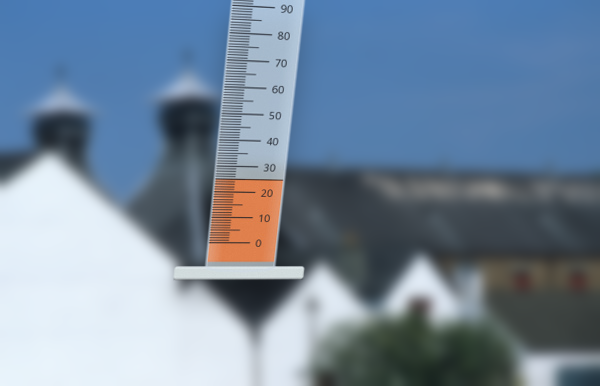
25 mL
